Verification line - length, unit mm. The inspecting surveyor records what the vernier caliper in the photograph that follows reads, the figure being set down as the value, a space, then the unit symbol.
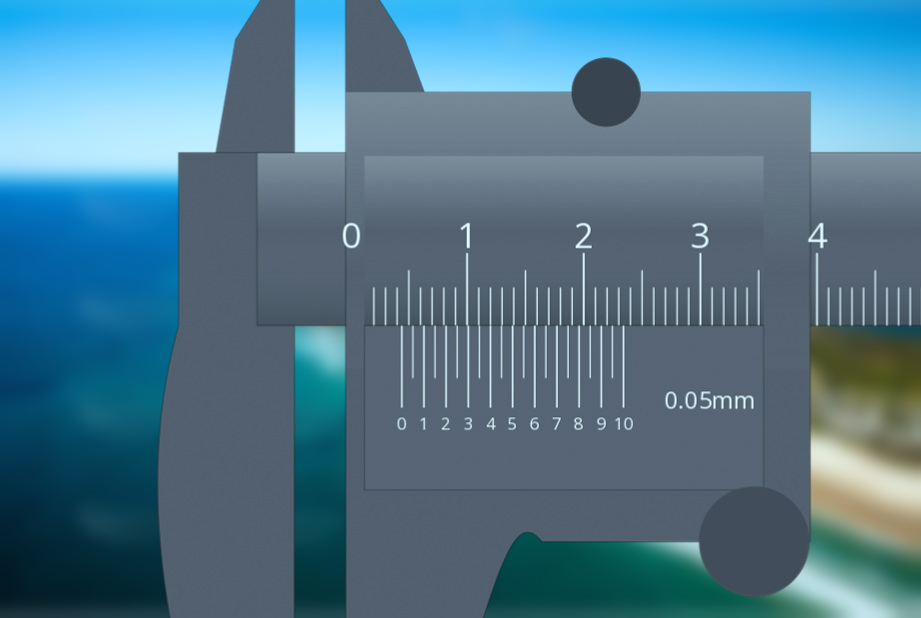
4.4 mm
